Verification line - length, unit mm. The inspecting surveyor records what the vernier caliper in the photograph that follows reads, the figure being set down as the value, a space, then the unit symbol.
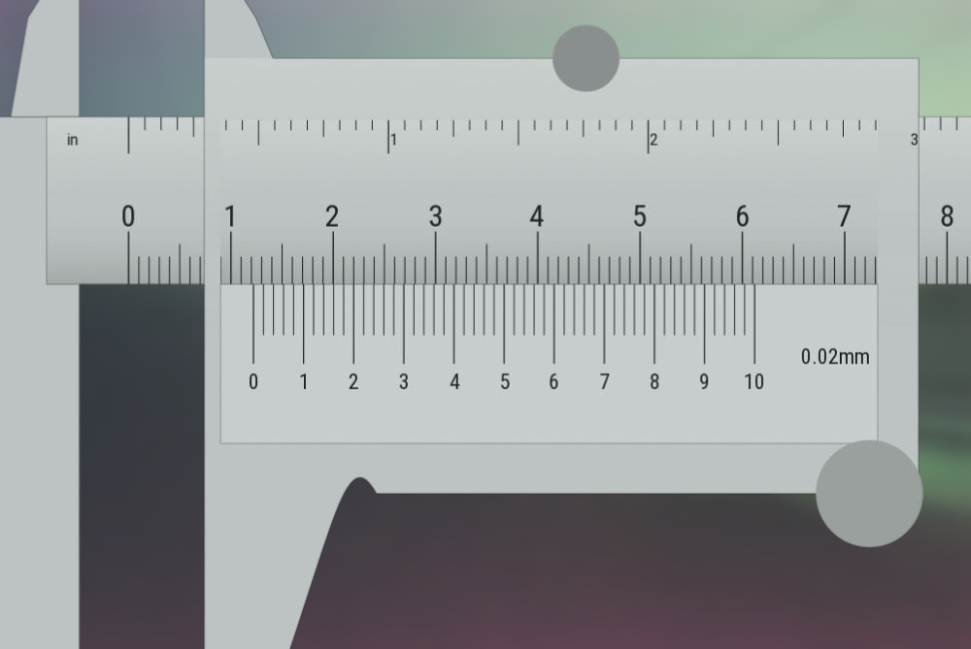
12.2 mm
